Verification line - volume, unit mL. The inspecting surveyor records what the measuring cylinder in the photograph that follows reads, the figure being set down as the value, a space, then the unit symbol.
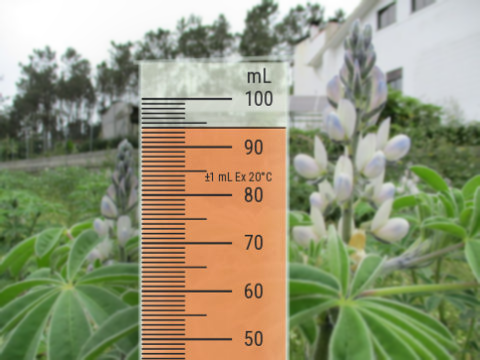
94 mL
